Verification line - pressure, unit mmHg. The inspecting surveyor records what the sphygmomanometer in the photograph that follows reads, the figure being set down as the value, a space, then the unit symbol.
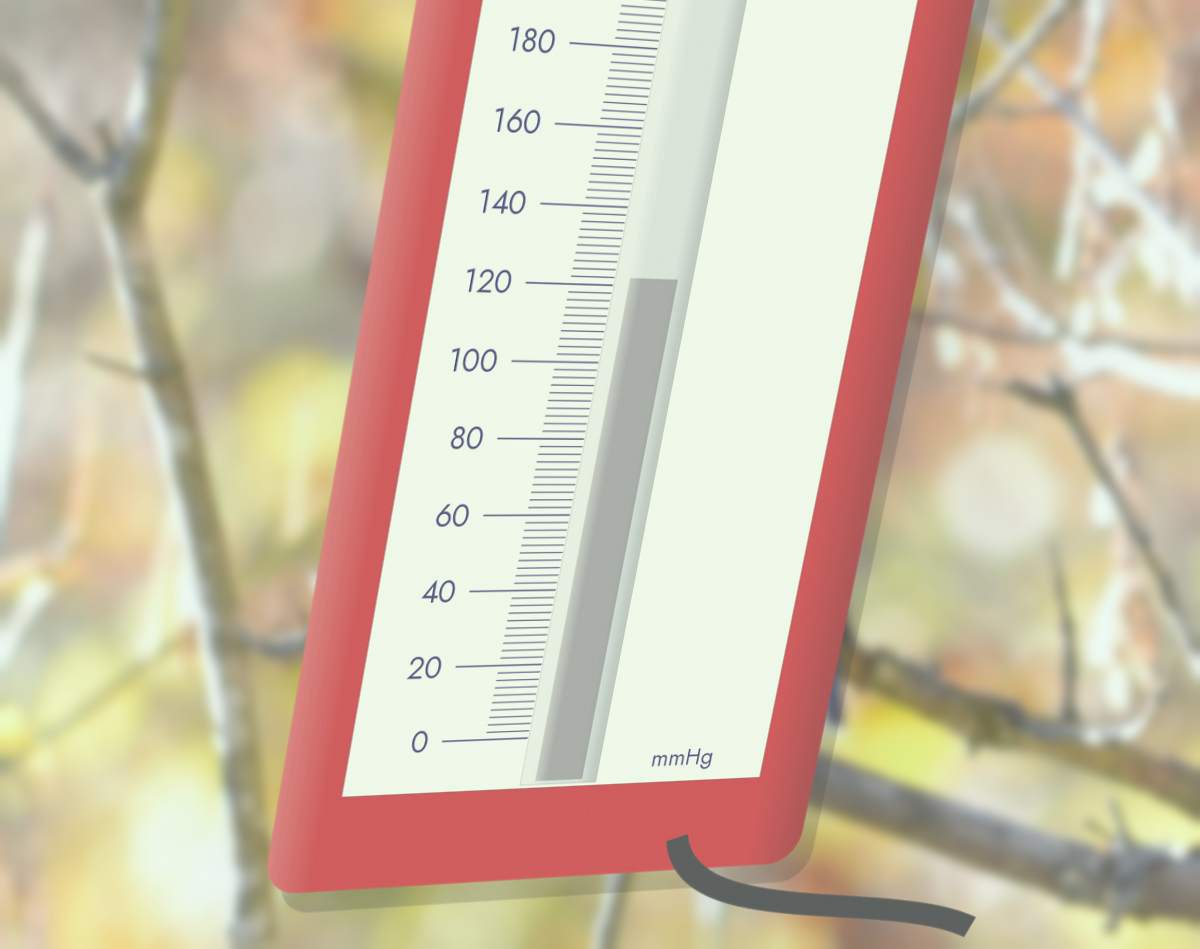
122 mmHg
